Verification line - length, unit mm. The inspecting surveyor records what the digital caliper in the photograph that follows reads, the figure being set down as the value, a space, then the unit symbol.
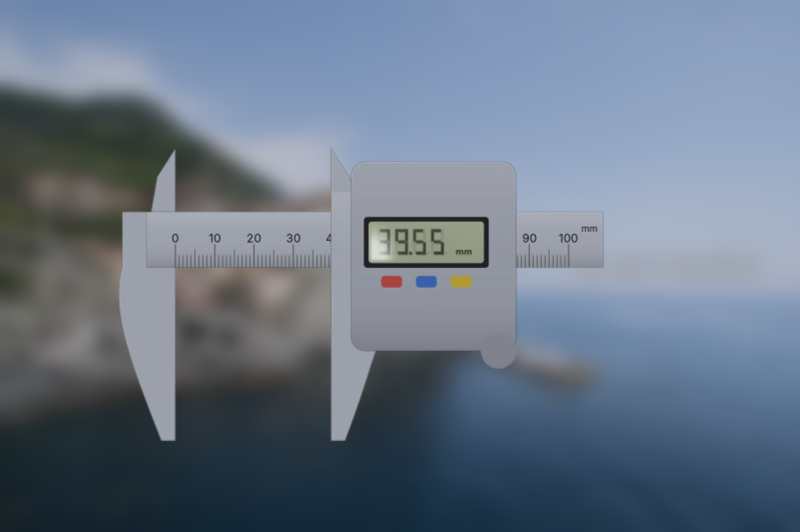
39.55 mm
